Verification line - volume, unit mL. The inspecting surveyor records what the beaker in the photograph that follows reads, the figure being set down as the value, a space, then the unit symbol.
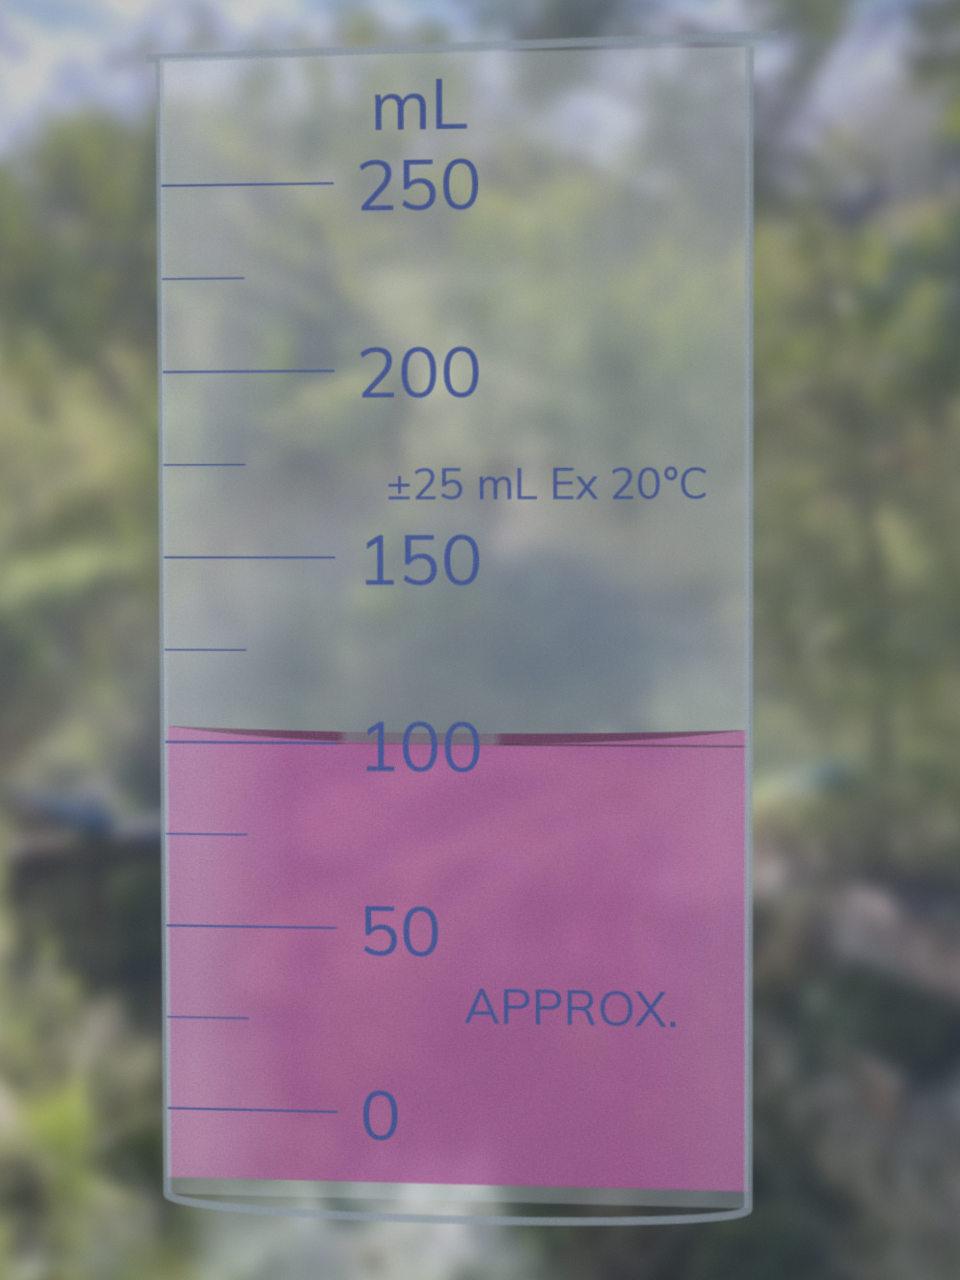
100 mL
